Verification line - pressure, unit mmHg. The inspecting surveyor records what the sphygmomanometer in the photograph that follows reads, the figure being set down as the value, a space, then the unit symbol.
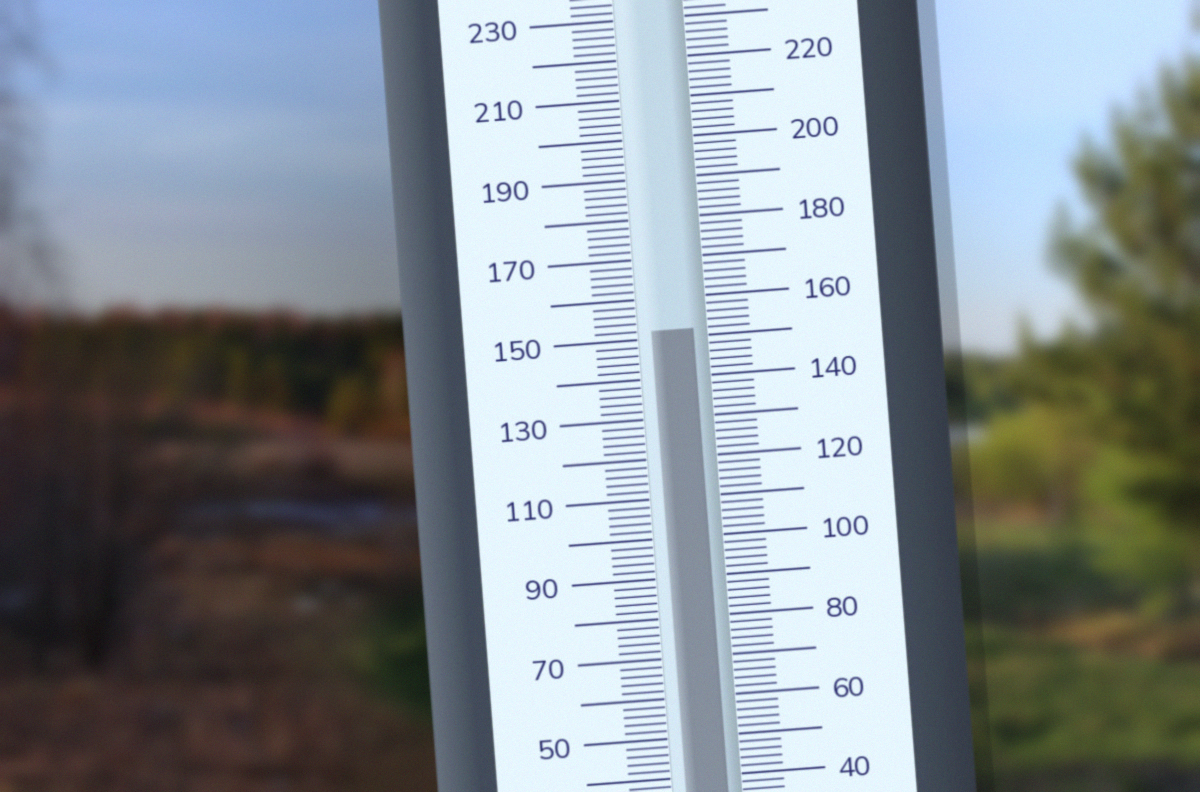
152 mmHg
